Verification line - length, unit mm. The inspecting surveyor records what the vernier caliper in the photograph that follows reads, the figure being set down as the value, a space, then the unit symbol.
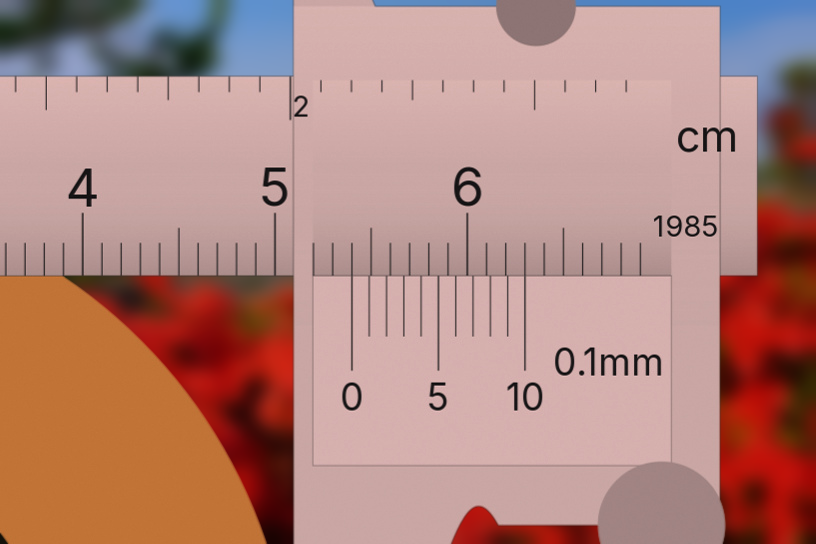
54.0 mm
